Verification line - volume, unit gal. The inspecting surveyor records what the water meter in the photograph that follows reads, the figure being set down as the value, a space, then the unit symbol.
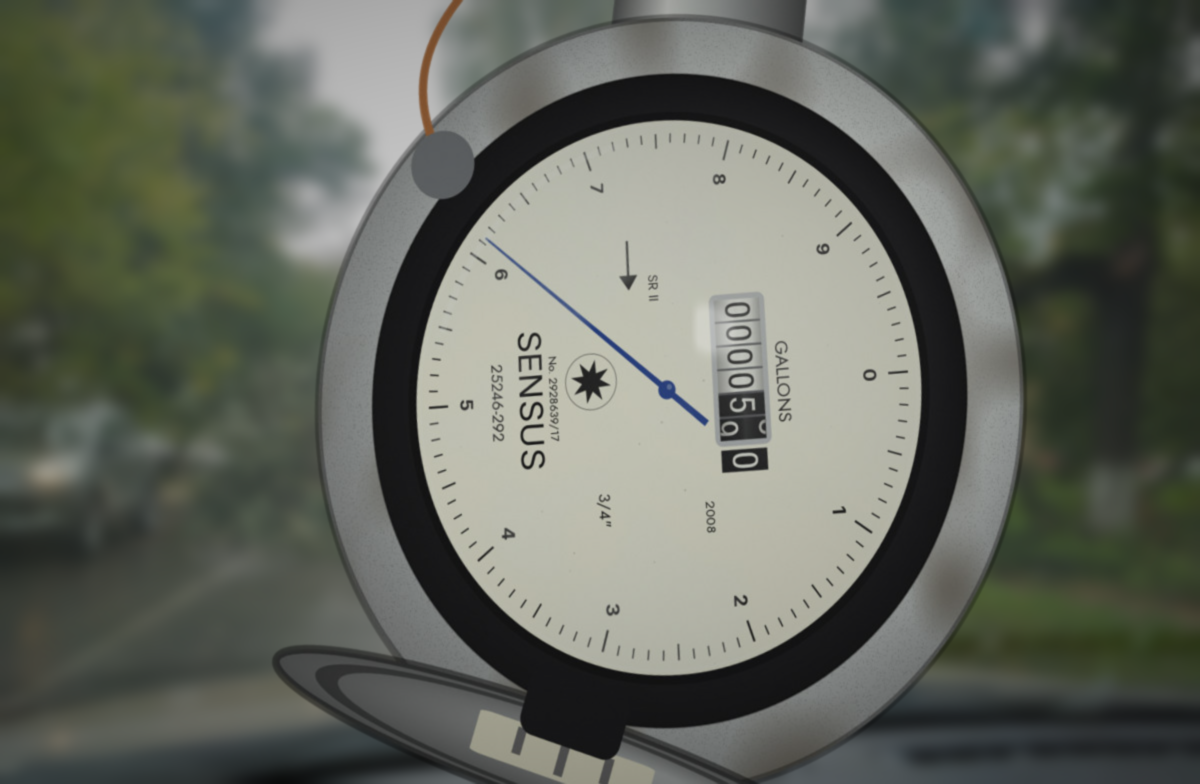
586.1 gal
